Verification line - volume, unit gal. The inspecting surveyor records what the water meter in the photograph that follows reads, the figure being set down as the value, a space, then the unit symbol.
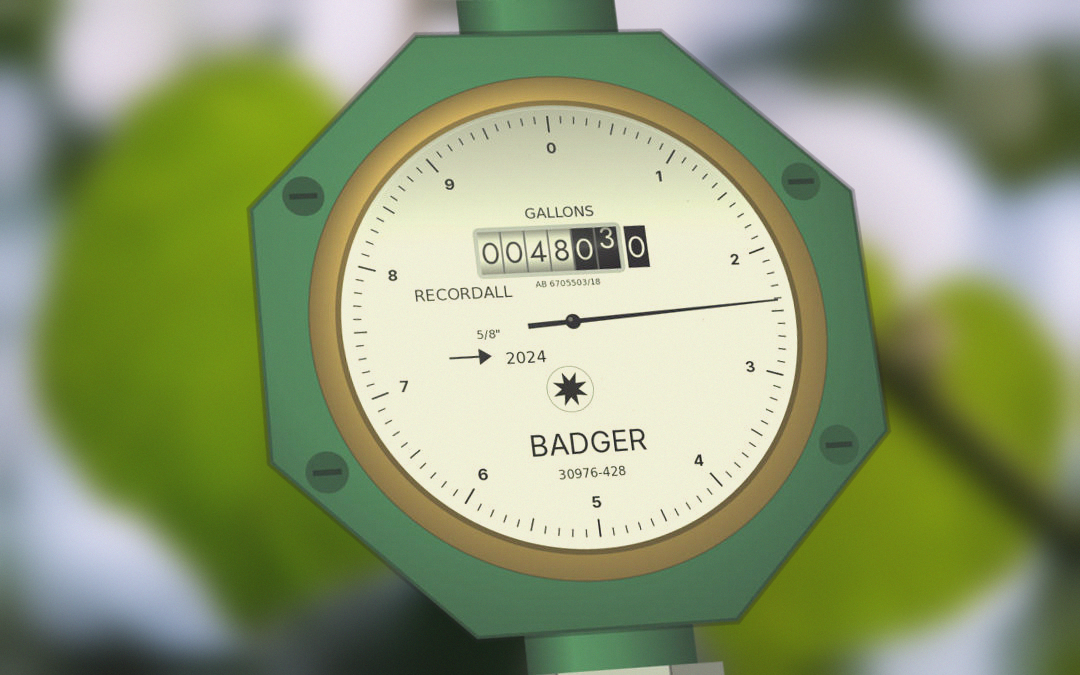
48032.4 gal
